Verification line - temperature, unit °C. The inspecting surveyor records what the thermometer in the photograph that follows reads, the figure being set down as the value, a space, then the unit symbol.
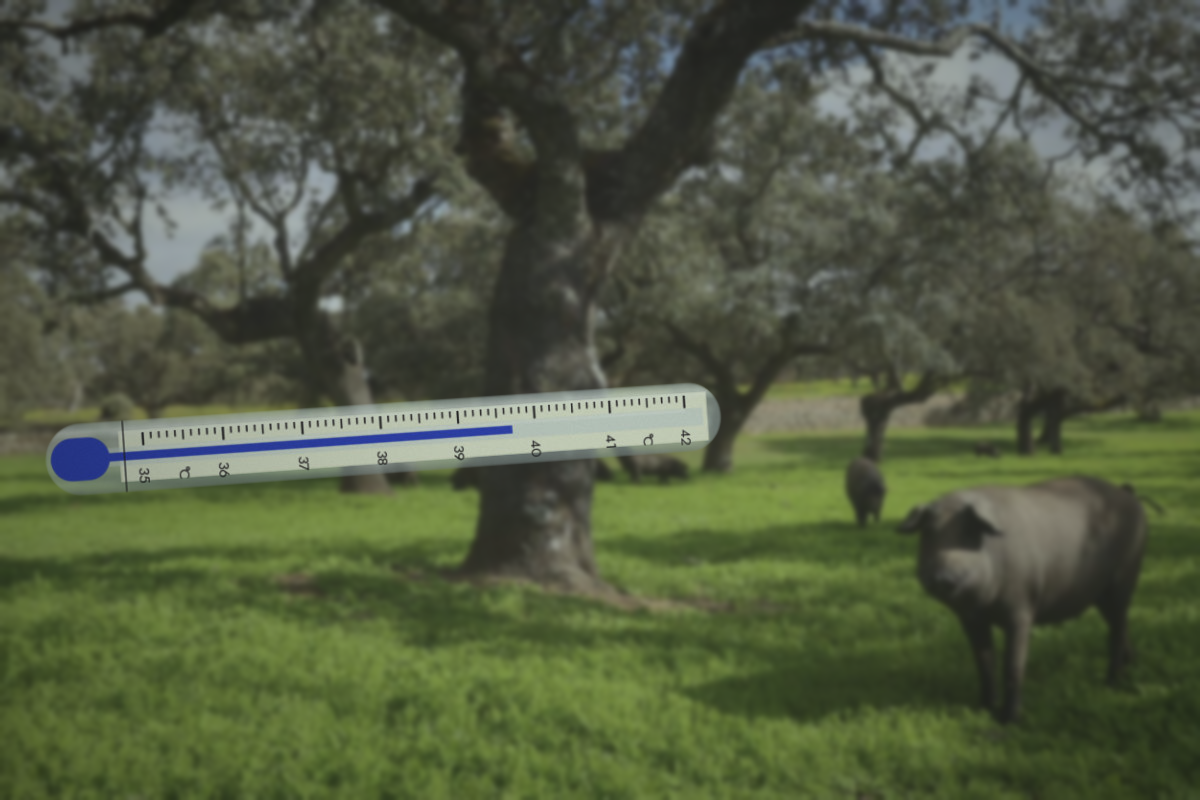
39.7 °C
